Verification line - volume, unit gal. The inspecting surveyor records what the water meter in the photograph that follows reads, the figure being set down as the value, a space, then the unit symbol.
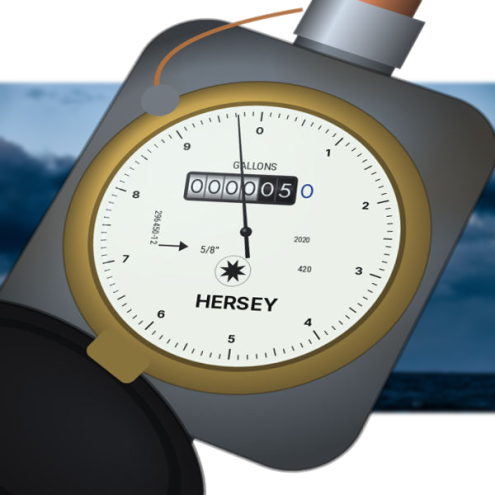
49.7 gal
